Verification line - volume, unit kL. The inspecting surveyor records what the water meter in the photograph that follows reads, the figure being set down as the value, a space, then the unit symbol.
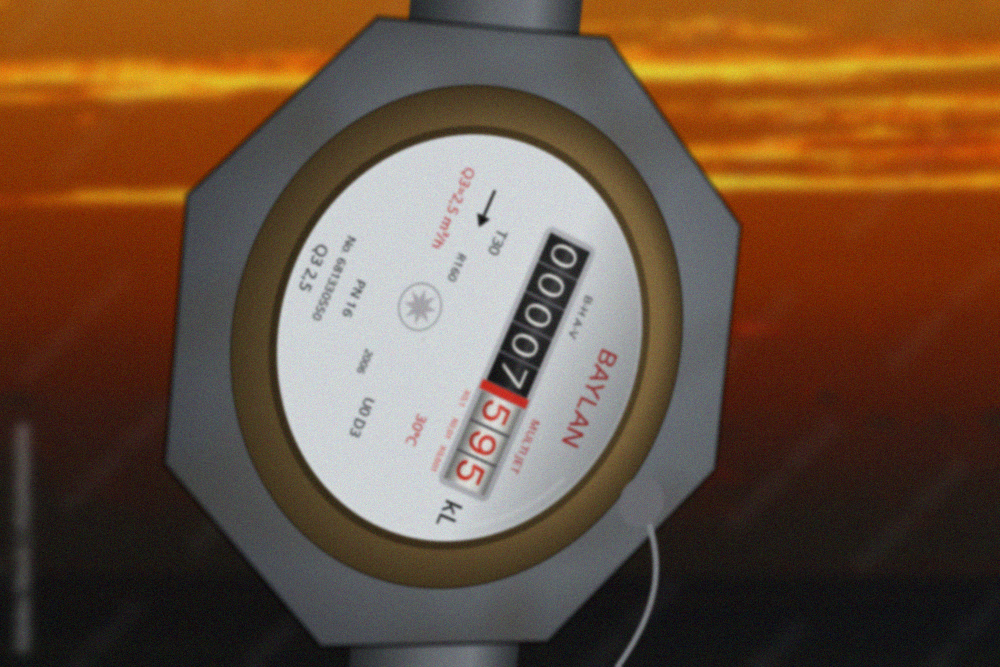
7.595 kL
